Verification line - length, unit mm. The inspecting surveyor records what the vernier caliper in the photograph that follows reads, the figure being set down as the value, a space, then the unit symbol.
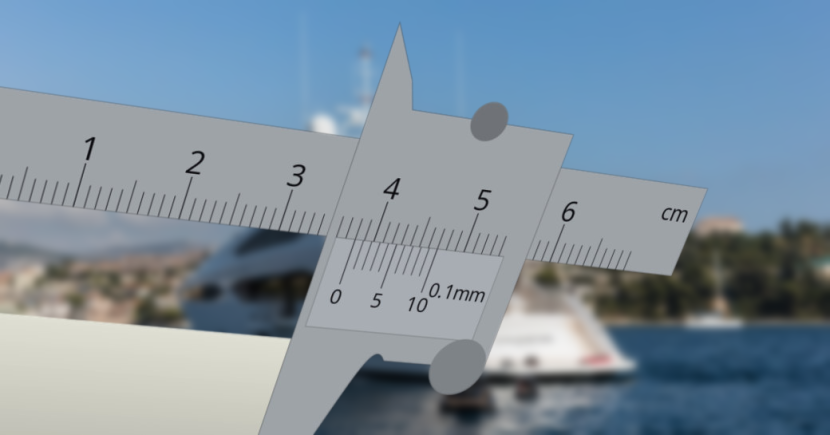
38.0 mm
